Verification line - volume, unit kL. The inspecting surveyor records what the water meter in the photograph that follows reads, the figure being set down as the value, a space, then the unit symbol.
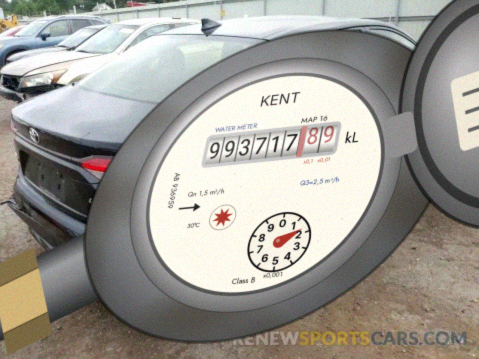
993717.891 kL
